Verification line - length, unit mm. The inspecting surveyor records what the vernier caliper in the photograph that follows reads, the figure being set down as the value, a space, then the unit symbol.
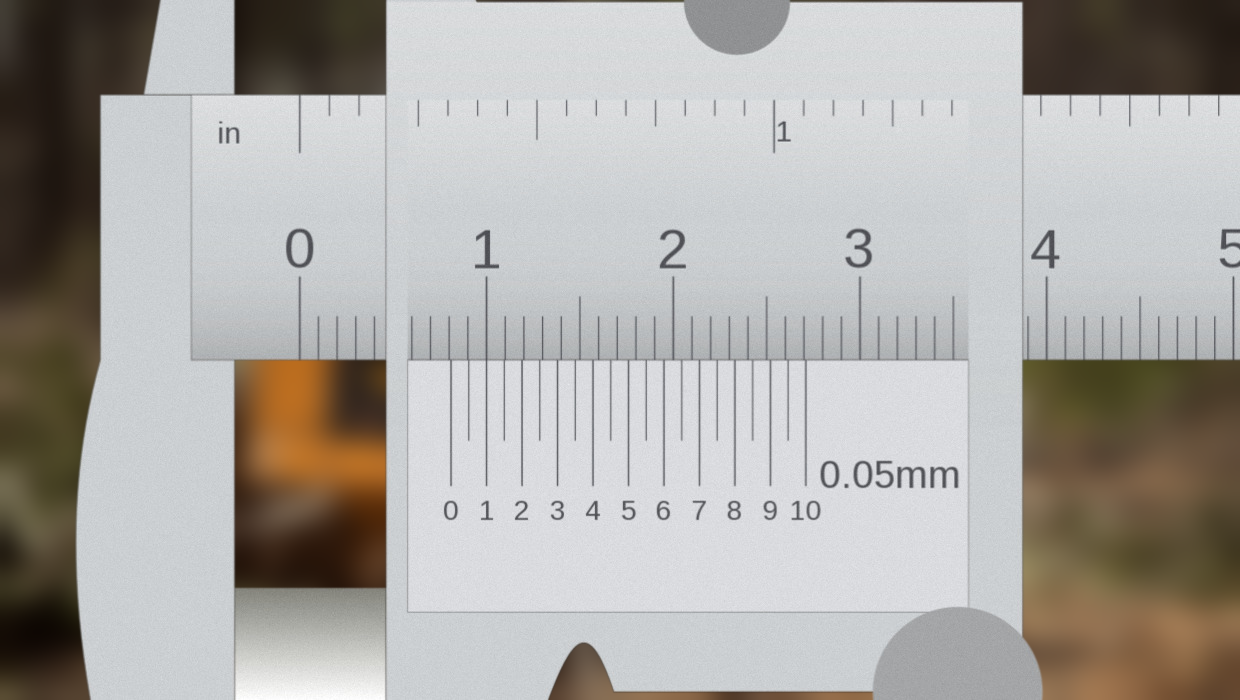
8.1 mm
